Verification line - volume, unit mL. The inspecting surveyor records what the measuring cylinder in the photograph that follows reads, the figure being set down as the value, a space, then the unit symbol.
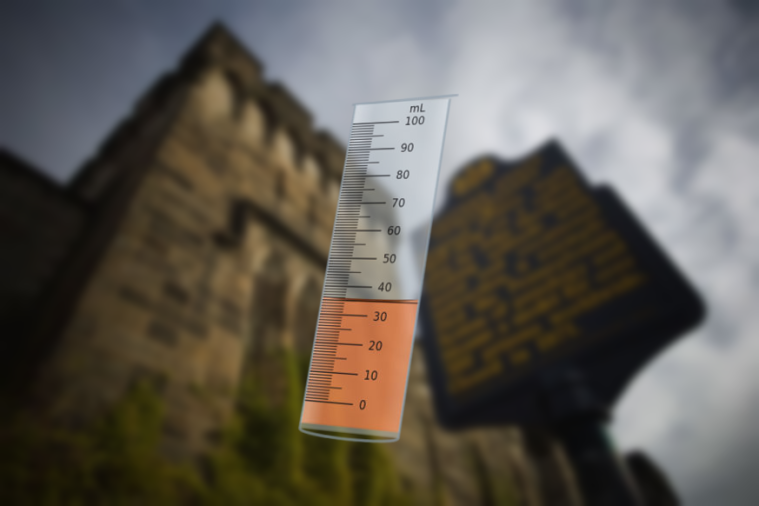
35 mL
